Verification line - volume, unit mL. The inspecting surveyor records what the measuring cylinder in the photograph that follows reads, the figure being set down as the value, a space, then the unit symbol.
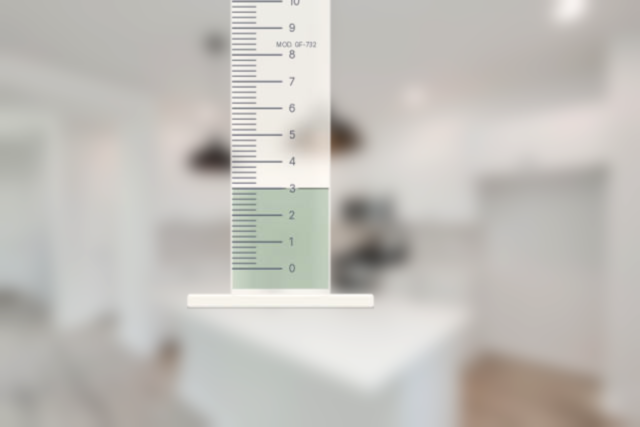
3 mL
